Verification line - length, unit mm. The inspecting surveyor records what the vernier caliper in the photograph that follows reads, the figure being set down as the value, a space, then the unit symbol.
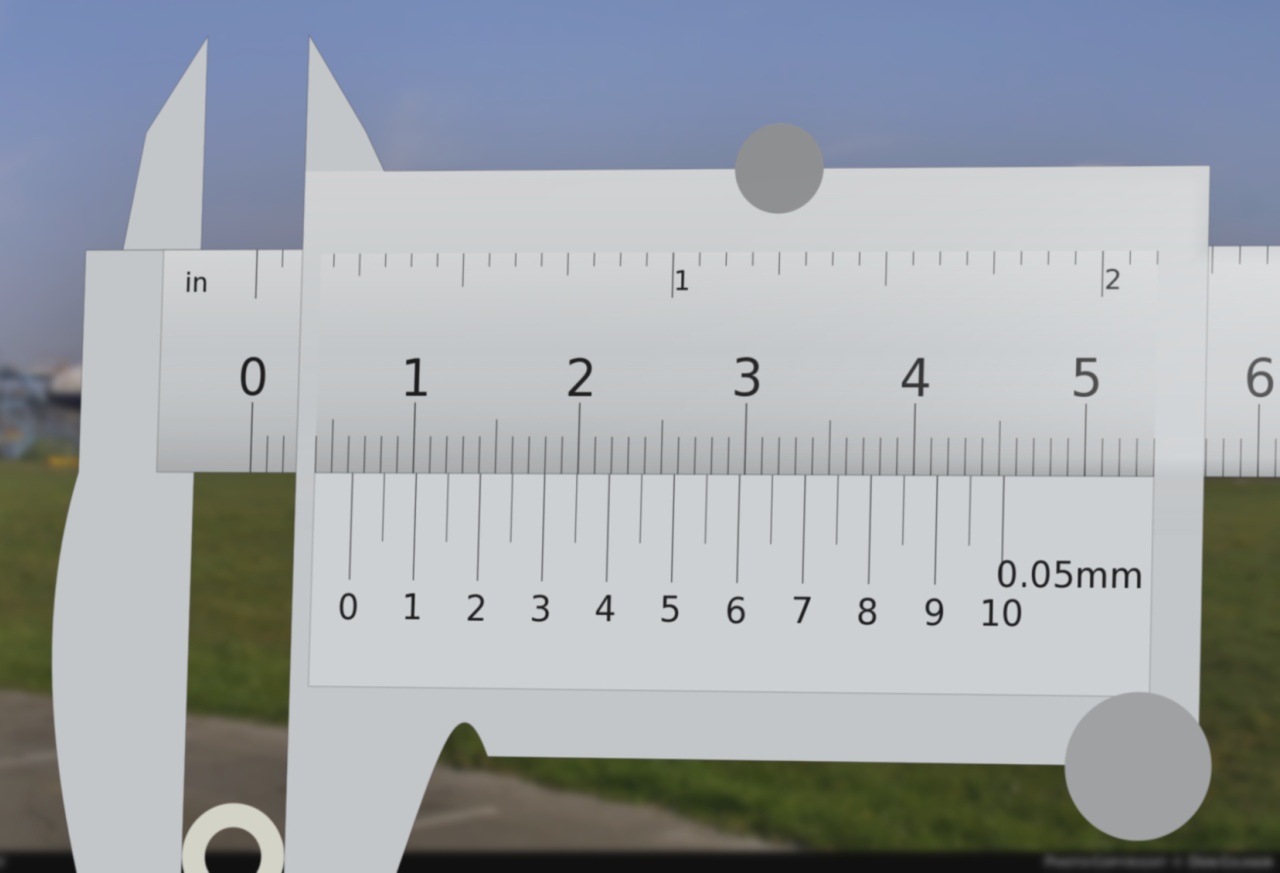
6.3 mm
